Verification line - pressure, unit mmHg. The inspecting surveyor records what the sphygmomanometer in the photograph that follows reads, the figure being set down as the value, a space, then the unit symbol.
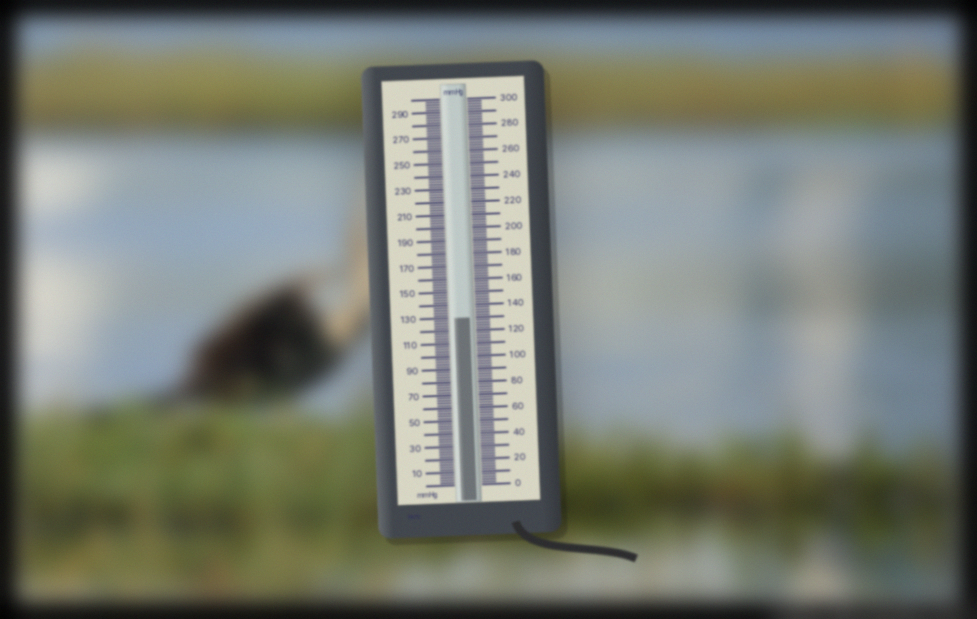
130 mmHg
